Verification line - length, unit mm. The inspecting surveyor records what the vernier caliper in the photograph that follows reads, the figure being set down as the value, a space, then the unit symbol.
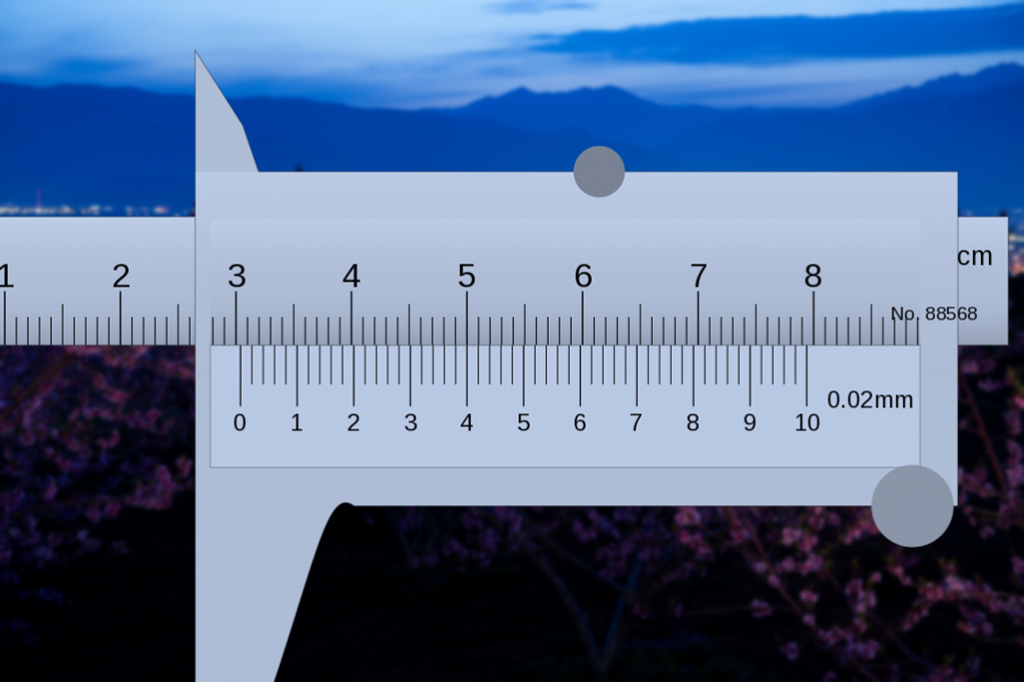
30.4 mm
